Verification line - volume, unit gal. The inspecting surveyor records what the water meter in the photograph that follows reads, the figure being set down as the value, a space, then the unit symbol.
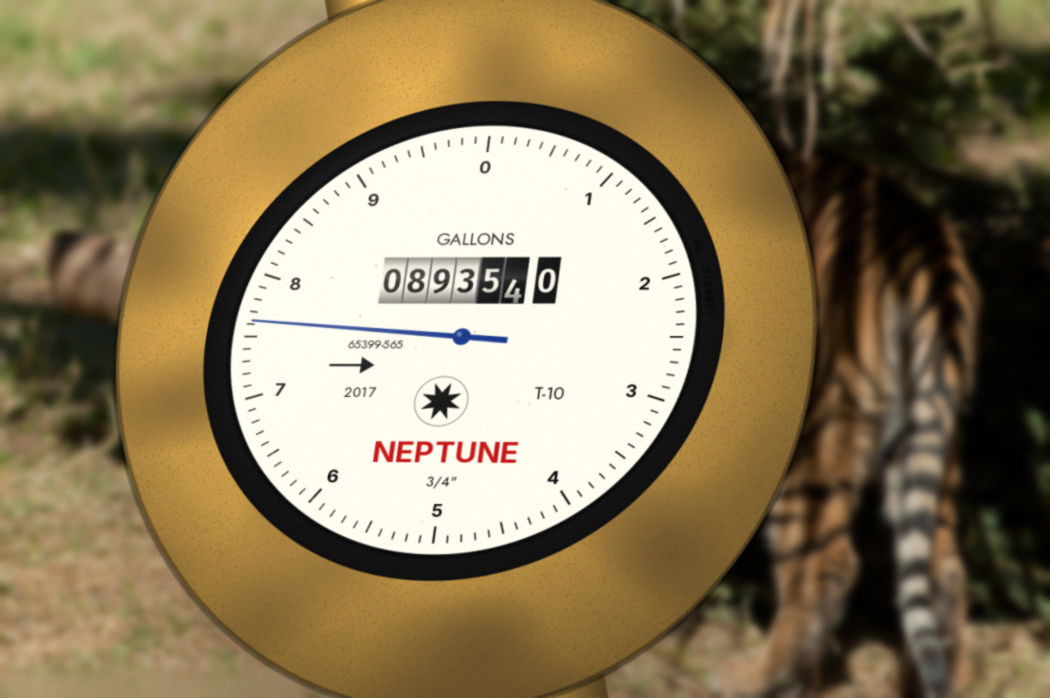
893537.6 gal
